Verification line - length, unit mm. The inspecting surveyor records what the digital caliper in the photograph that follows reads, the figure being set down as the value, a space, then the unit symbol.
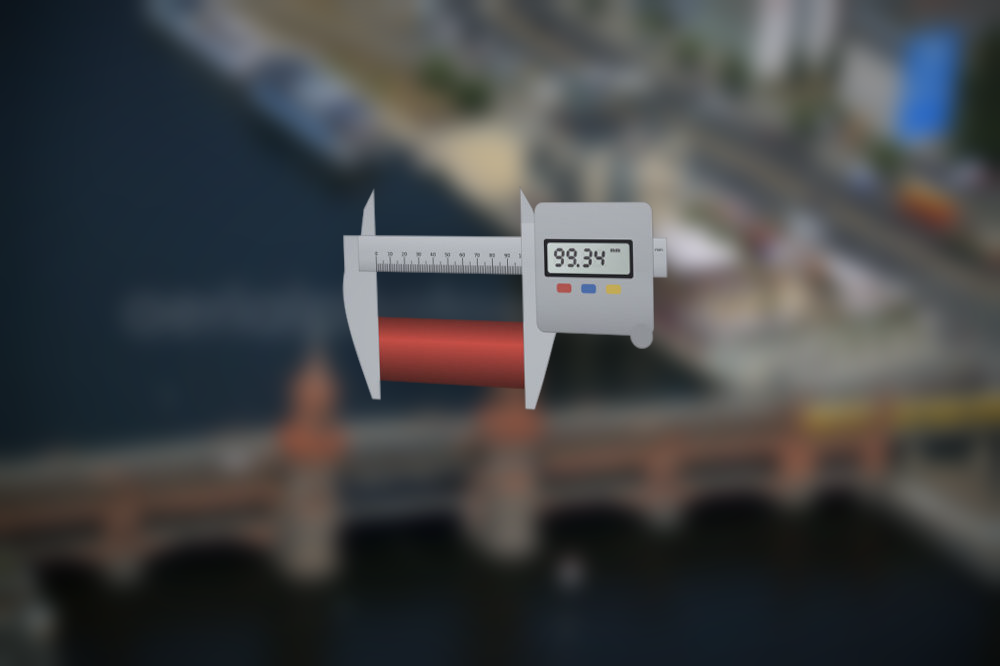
99.34 mm
